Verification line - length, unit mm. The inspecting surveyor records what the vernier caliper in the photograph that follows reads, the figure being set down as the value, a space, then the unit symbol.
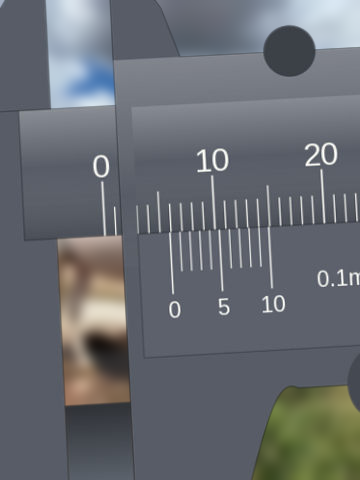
5.9 mm
